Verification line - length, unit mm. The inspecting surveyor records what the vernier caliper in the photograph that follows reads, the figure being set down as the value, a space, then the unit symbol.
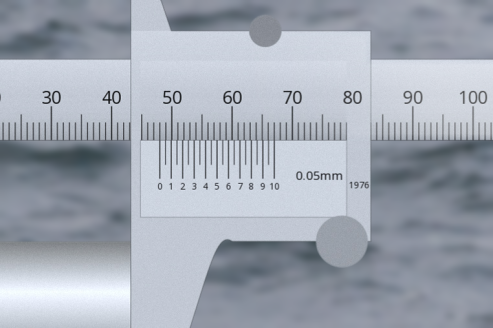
48.0 mm
